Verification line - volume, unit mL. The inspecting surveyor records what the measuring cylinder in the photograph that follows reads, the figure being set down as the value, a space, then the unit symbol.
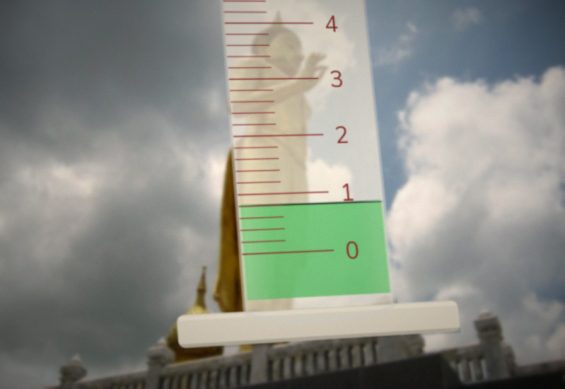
0.8 mL
